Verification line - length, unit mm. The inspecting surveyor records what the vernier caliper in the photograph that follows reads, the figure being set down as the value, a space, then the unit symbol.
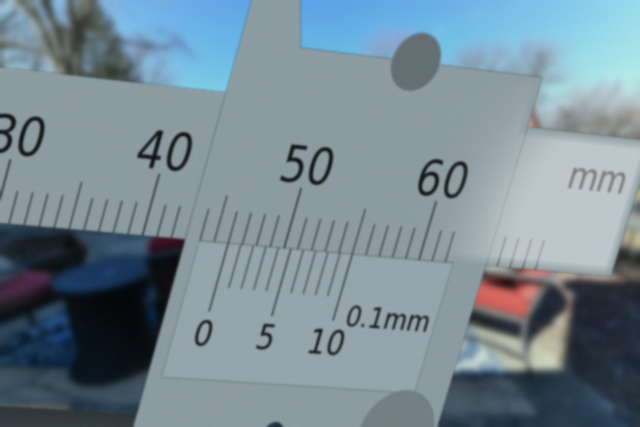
46.0 mm
